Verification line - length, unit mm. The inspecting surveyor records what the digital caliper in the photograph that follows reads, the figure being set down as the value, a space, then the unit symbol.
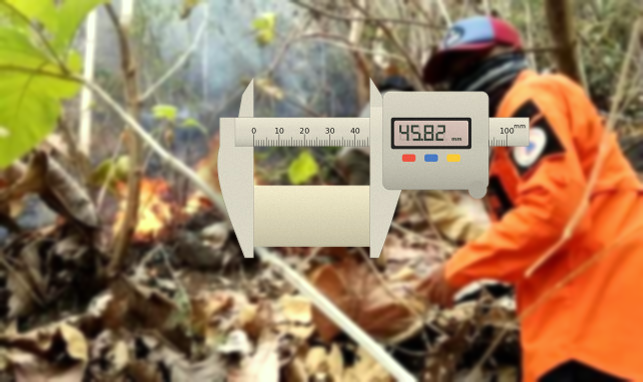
45.82 mm
